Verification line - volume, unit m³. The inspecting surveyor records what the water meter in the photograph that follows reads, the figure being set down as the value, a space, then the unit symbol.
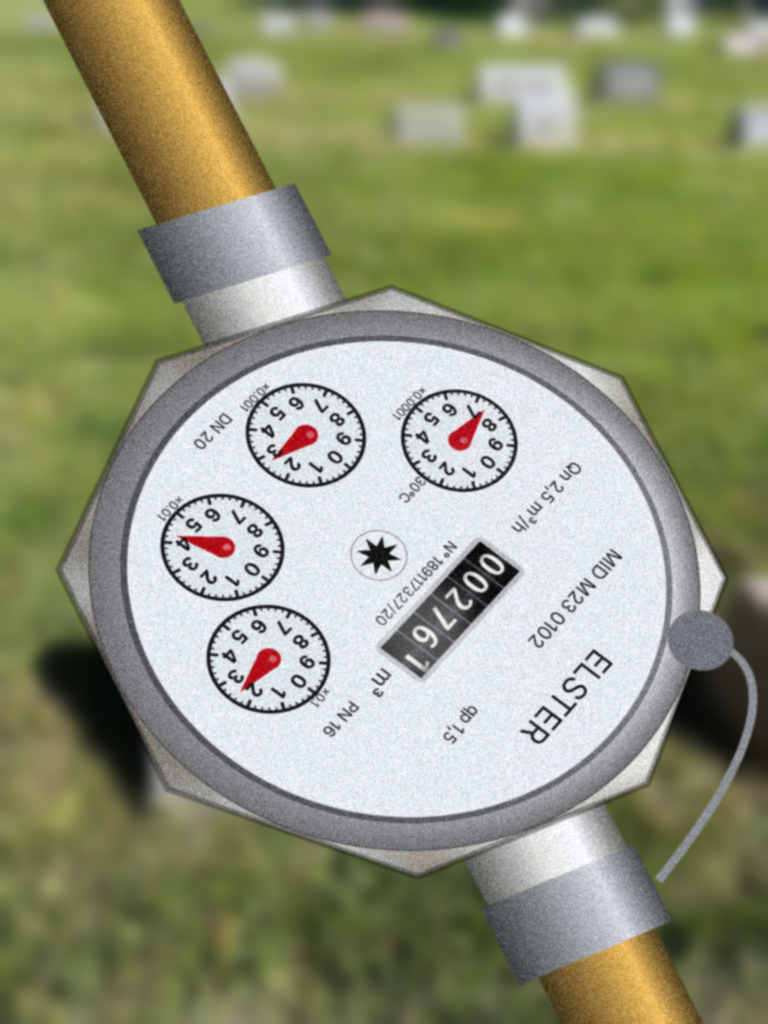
2761.2427 m³
